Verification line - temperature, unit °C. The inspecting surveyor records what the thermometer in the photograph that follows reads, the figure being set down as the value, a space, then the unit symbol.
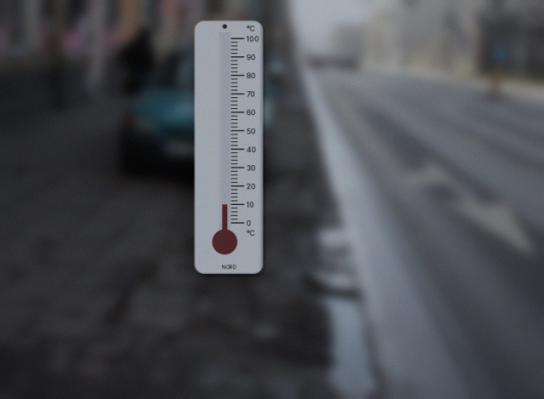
10 °C
